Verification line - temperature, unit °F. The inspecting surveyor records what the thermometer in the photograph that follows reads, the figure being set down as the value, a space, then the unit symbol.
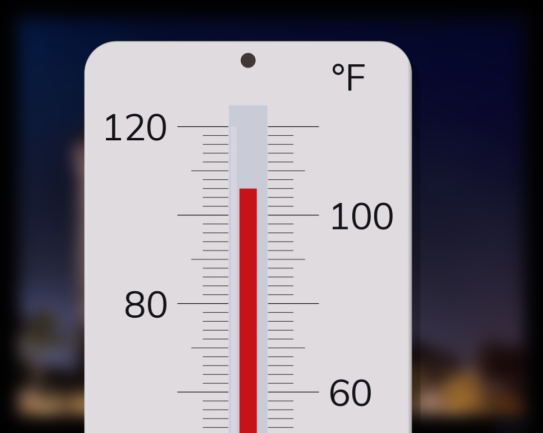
106 °F
